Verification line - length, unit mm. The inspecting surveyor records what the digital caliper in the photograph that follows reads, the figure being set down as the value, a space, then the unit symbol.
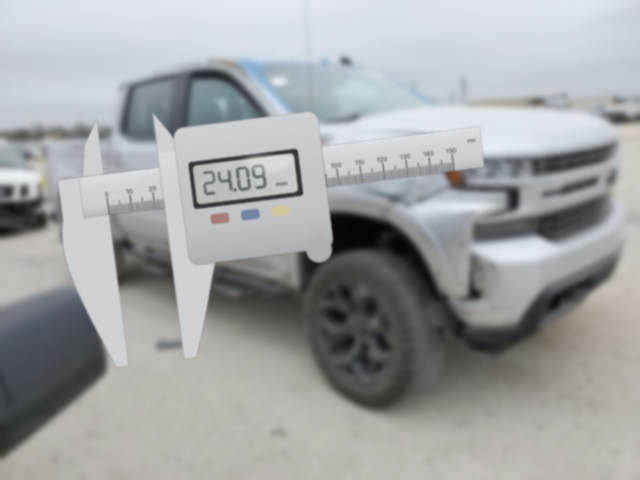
24.09 mm
